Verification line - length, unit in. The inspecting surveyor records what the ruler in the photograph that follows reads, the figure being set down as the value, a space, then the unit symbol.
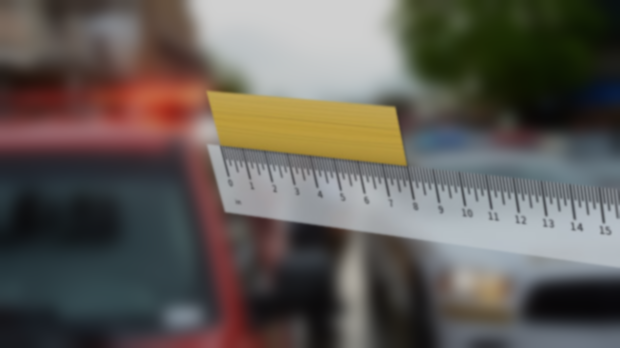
8 in
